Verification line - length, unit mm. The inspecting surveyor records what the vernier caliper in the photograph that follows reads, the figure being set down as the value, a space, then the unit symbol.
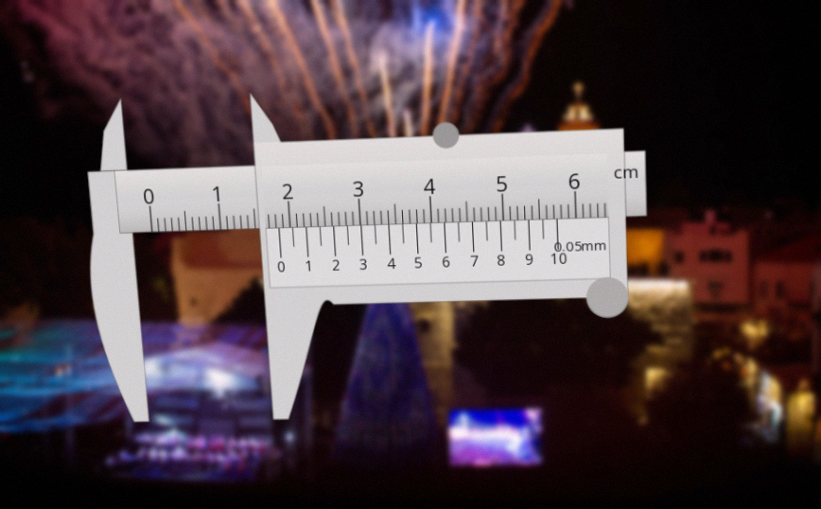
18.4 mm
